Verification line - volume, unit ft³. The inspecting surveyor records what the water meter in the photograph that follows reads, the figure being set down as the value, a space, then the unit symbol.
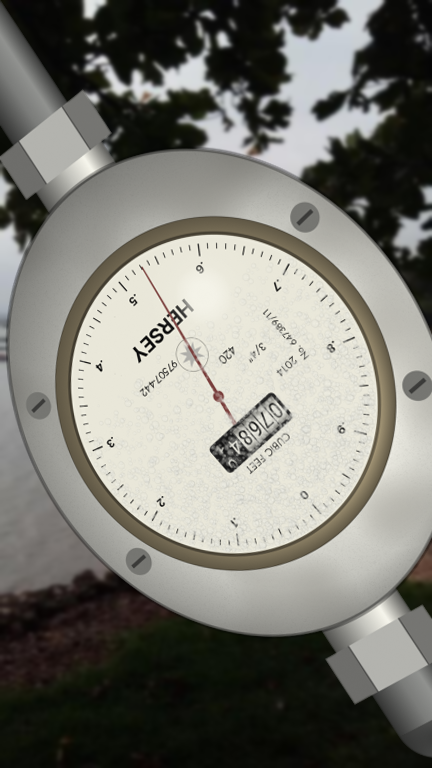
76840.53 ft³
